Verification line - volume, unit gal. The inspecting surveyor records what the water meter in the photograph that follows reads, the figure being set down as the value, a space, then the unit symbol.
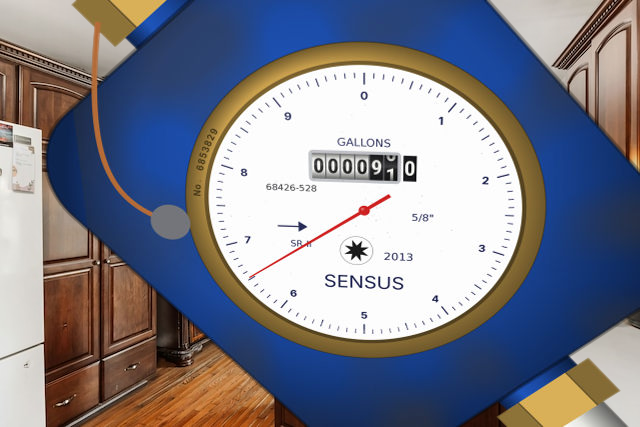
906.5 gal
